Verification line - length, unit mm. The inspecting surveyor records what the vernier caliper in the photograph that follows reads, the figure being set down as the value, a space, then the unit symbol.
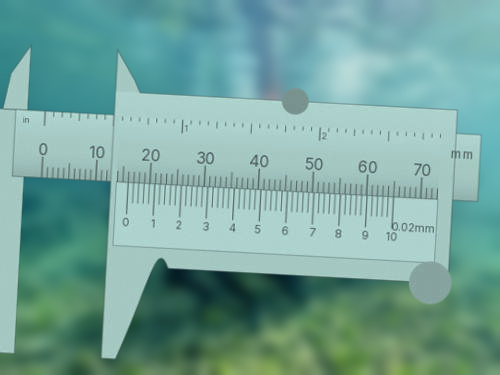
16.0 mm
